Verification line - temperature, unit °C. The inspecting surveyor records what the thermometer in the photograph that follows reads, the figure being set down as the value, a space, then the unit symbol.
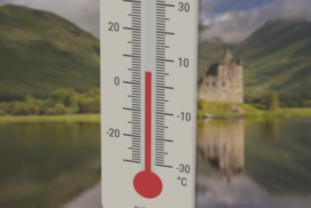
5 °C
